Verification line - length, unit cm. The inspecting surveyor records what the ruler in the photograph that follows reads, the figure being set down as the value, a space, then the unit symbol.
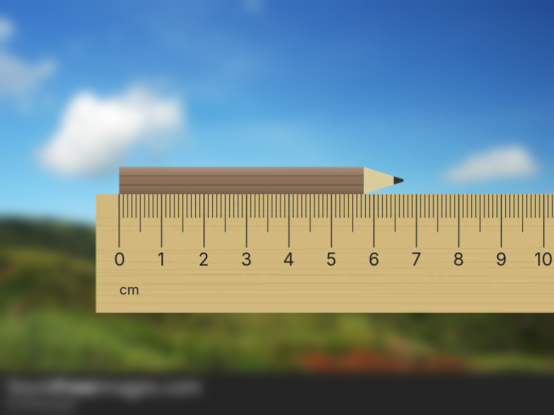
6.7 cm
